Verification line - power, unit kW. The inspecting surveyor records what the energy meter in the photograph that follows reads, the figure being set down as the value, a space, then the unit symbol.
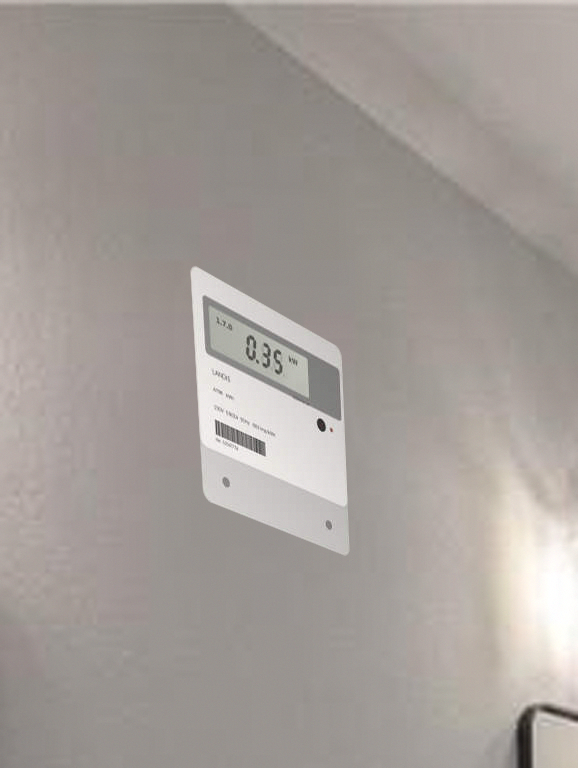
0.35 kW
